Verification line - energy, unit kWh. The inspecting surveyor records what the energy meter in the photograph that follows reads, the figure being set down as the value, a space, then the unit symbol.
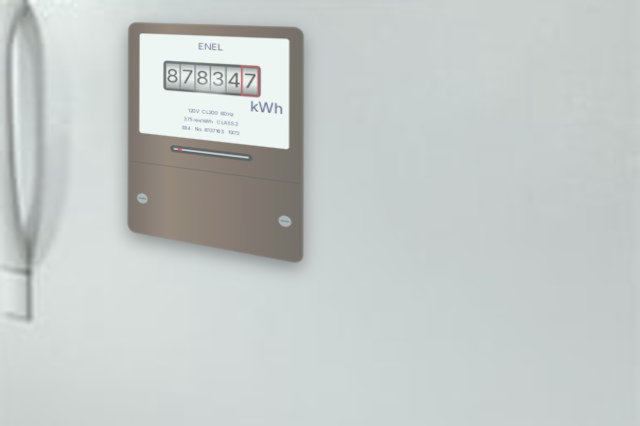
87834.7 kWh
